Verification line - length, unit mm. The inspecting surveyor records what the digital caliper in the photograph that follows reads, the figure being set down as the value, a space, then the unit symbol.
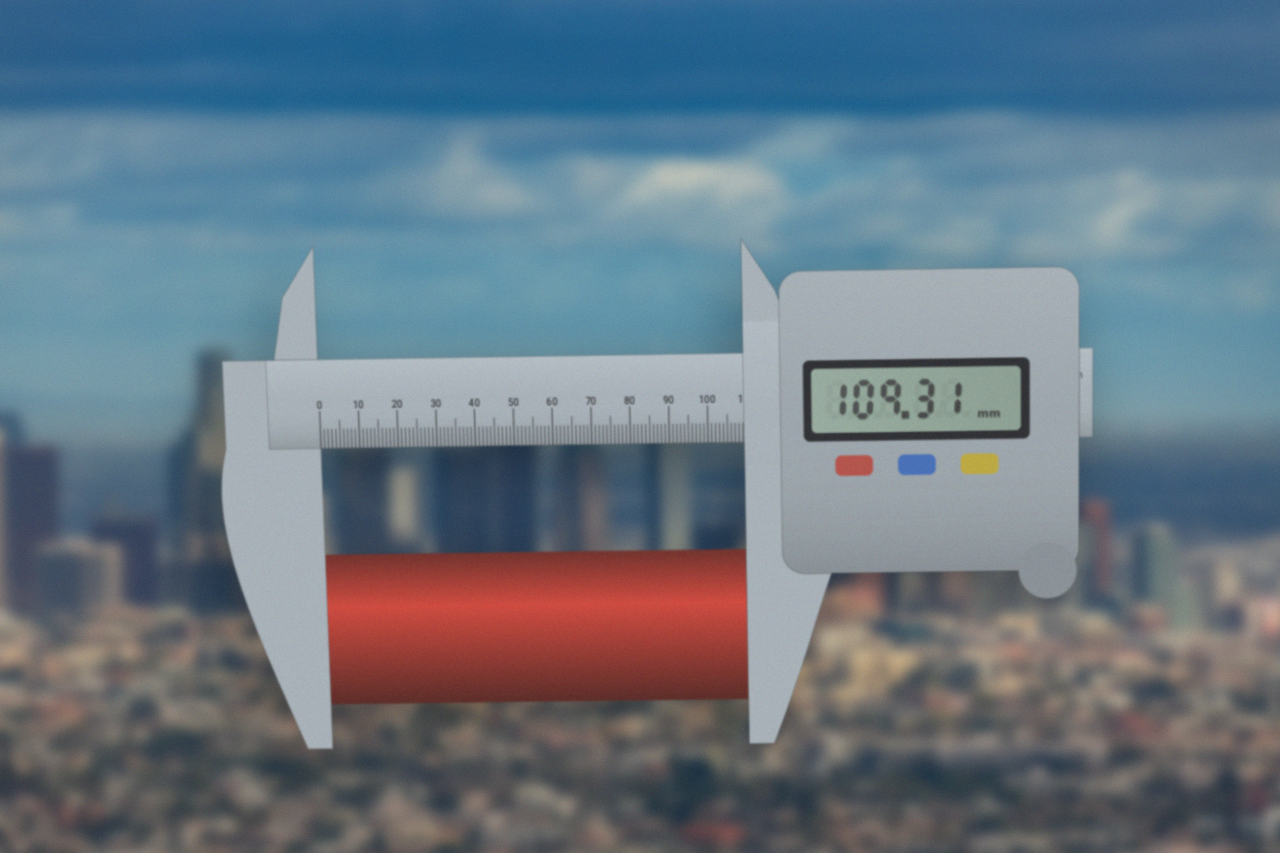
109.31 mm
